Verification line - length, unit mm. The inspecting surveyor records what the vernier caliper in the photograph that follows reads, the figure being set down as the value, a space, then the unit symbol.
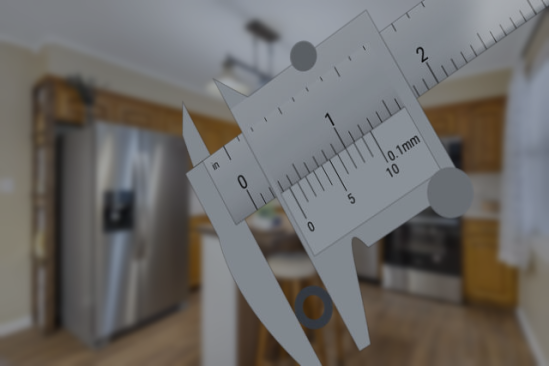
3.7 mm
